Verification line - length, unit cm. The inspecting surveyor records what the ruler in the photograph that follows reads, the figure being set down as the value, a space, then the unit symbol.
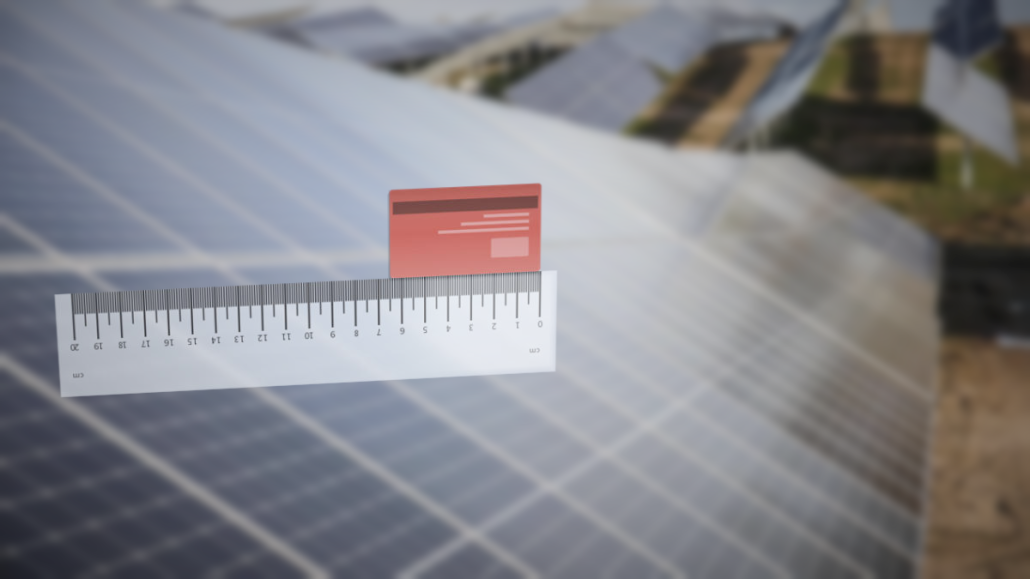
6.5 cm
